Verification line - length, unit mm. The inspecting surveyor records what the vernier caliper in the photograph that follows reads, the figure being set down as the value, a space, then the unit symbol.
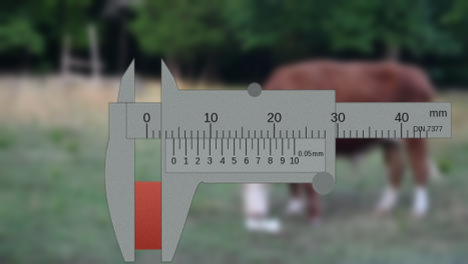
4.2 mm
